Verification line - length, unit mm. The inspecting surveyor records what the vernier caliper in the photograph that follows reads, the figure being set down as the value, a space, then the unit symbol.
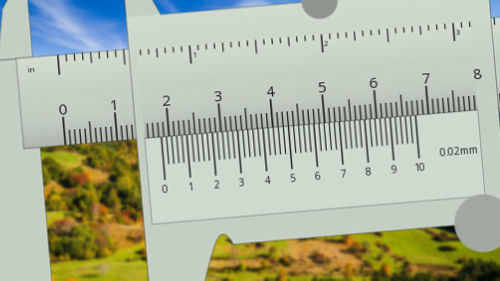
18.5 mm
